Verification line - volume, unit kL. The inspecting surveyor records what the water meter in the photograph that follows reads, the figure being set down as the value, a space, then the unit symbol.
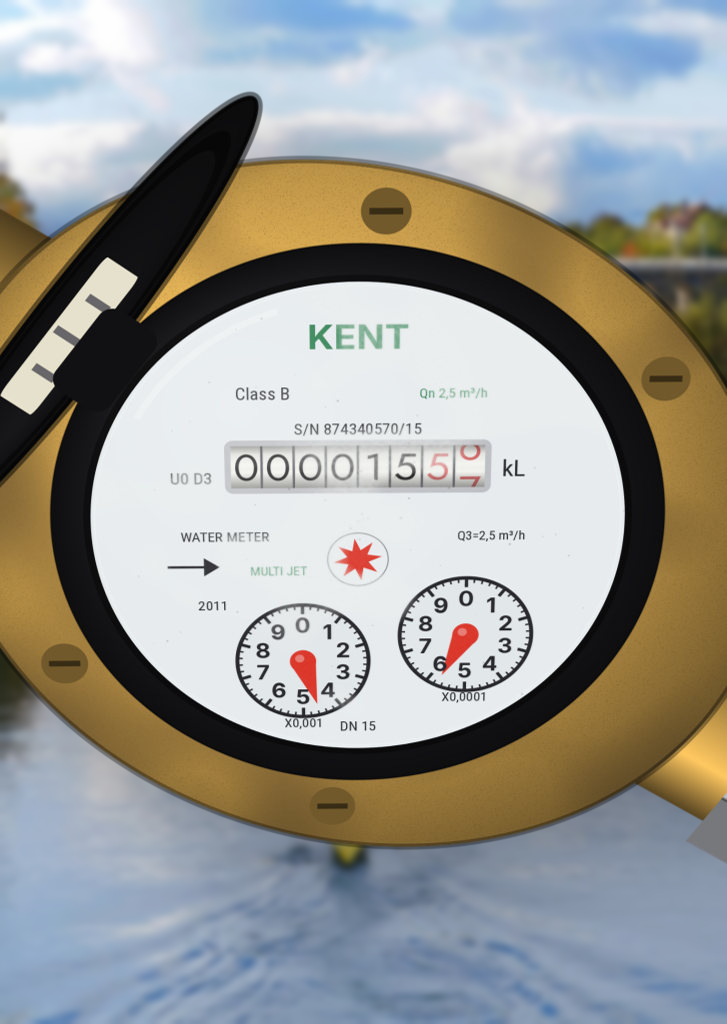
15.5645 kL
